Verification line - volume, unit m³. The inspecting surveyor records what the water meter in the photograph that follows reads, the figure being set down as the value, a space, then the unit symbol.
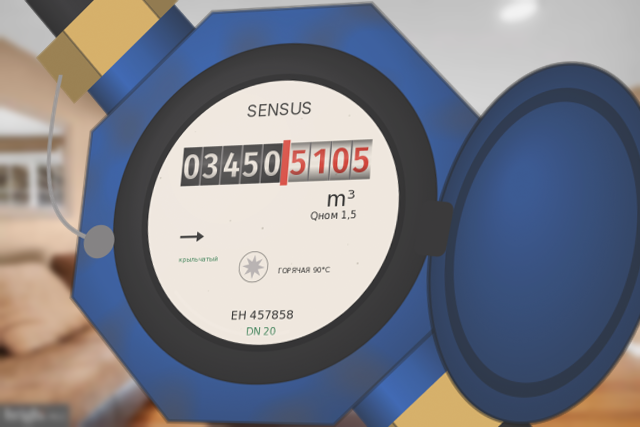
3450.5105 m³
